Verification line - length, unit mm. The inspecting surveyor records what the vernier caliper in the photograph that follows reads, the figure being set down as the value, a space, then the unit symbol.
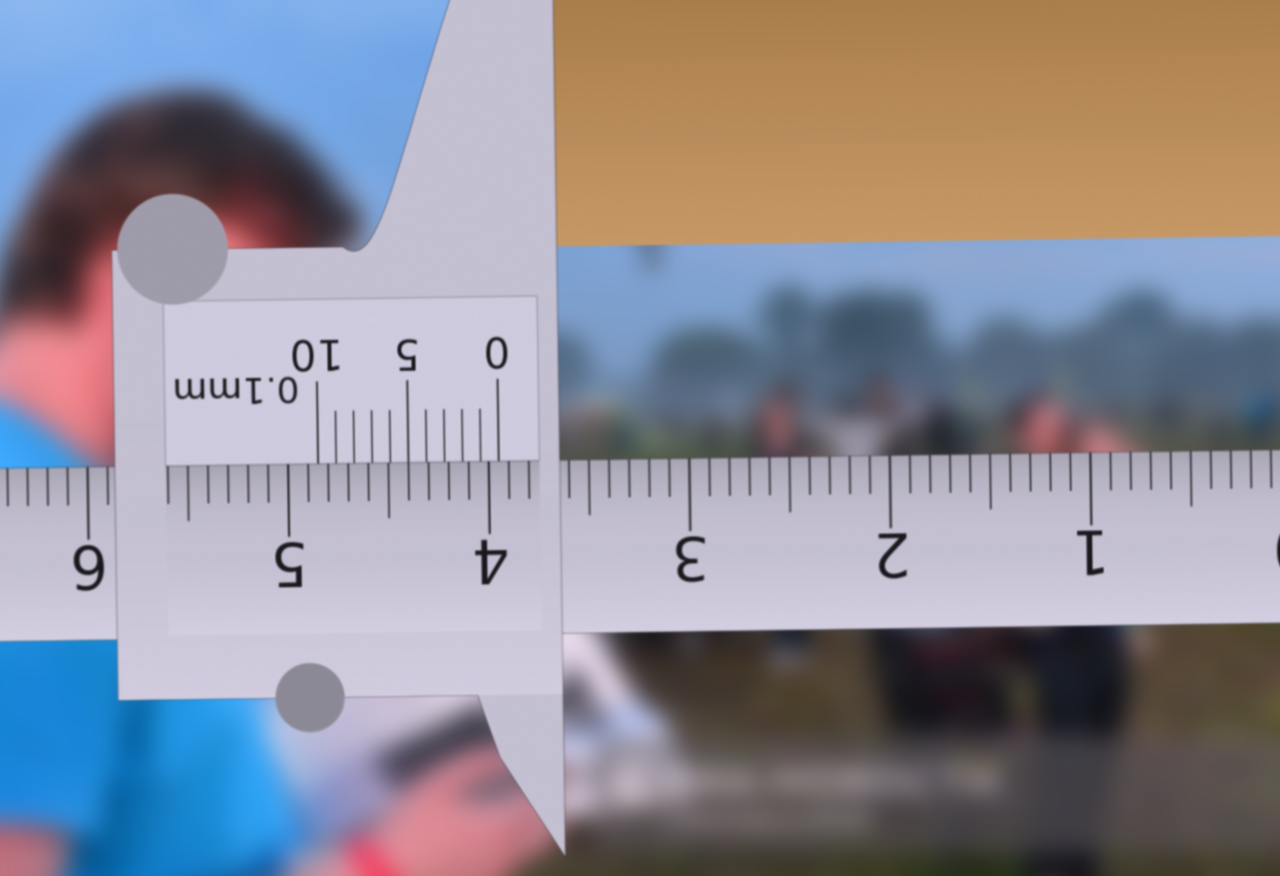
39.5 mm
